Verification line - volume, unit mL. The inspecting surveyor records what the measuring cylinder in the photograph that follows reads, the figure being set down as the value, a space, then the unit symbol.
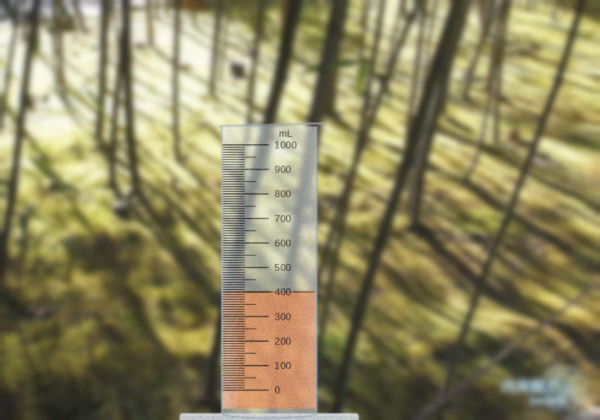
400 mL
